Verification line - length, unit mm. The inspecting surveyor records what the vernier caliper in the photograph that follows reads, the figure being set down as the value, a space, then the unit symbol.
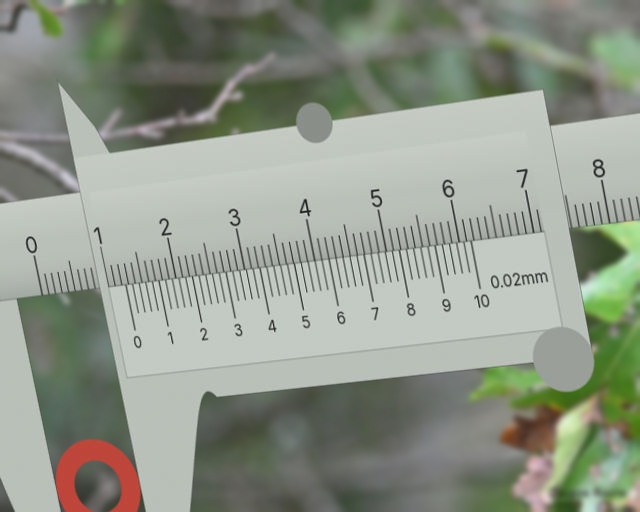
12.6 mm
